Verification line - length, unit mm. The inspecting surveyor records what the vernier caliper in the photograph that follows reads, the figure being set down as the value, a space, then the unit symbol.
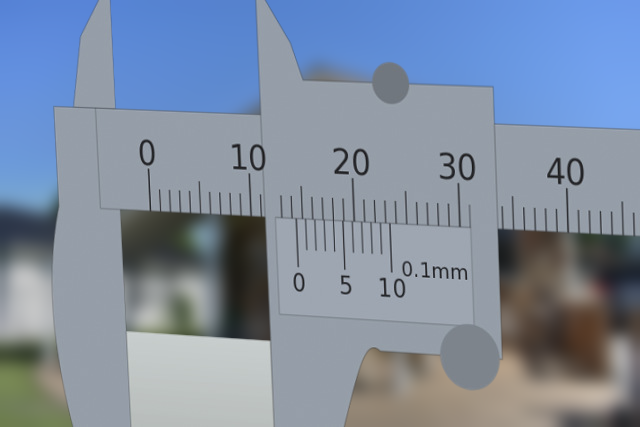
14.4 mm
